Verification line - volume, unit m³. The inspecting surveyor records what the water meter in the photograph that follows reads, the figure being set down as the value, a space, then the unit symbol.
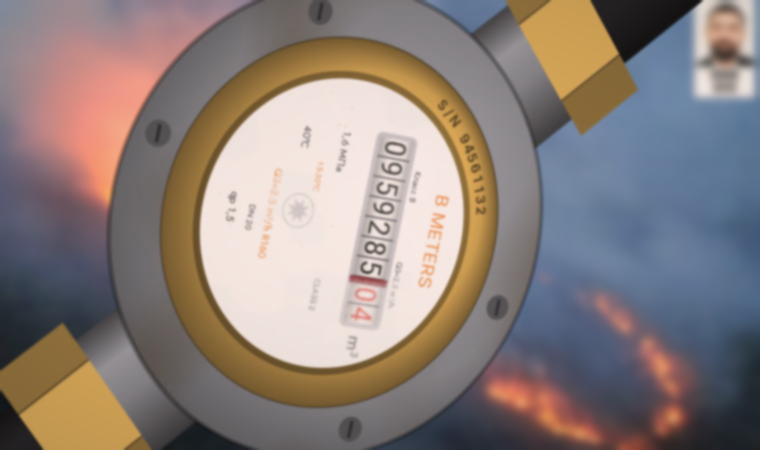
959285.04 m³
